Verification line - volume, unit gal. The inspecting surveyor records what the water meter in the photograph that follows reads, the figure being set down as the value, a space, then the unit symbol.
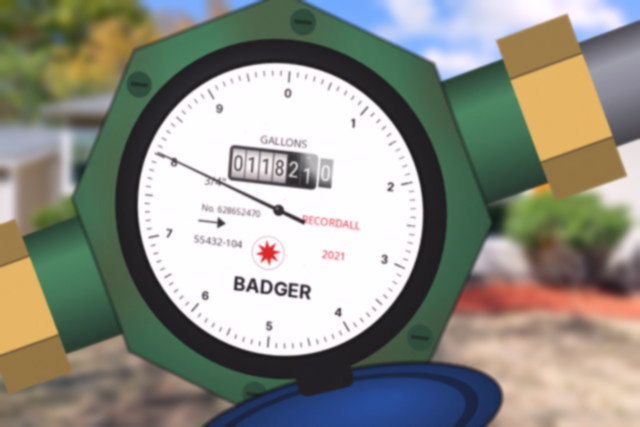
118208.0 gal
